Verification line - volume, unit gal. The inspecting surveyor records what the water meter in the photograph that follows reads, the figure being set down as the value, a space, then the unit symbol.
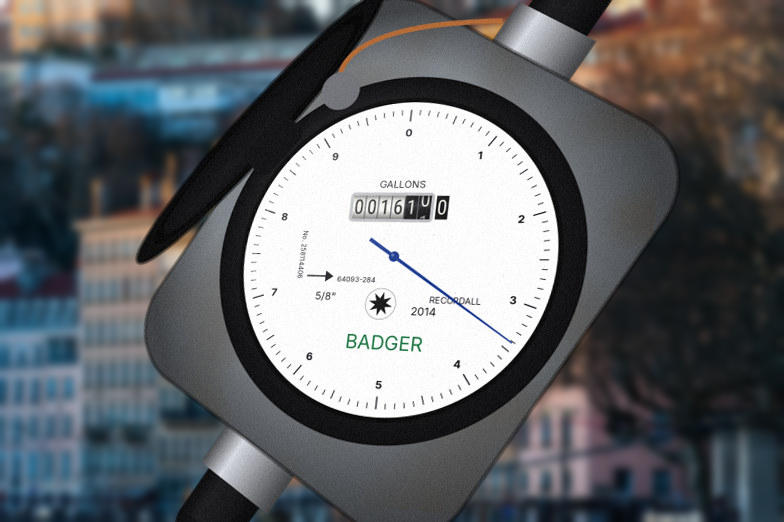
16103.4 gal
